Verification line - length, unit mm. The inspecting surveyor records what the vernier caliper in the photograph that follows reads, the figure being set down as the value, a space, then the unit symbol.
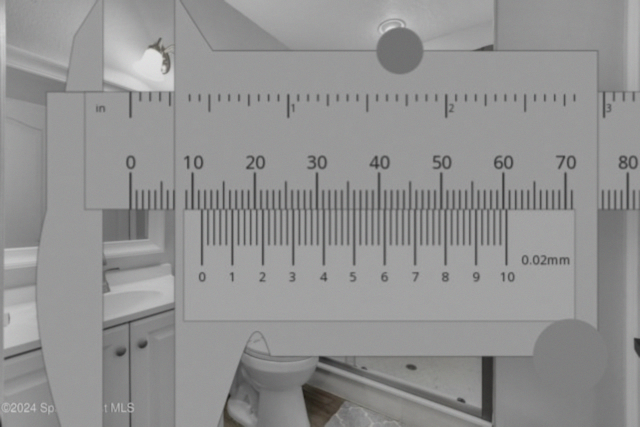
11.5 mm
